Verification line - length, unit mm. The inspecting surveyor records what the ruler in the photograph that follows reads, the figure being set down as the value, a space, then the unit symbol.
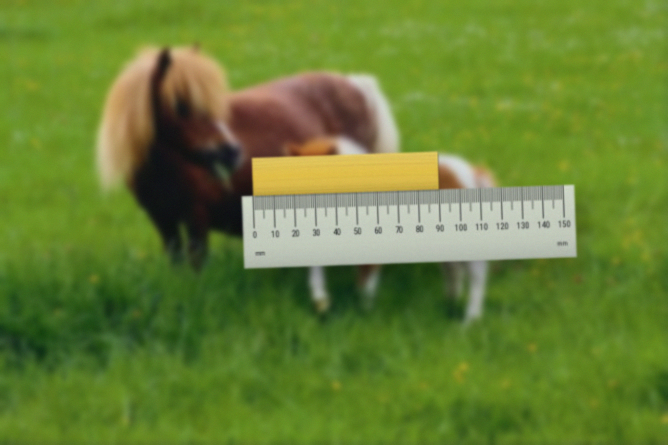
90 mm
